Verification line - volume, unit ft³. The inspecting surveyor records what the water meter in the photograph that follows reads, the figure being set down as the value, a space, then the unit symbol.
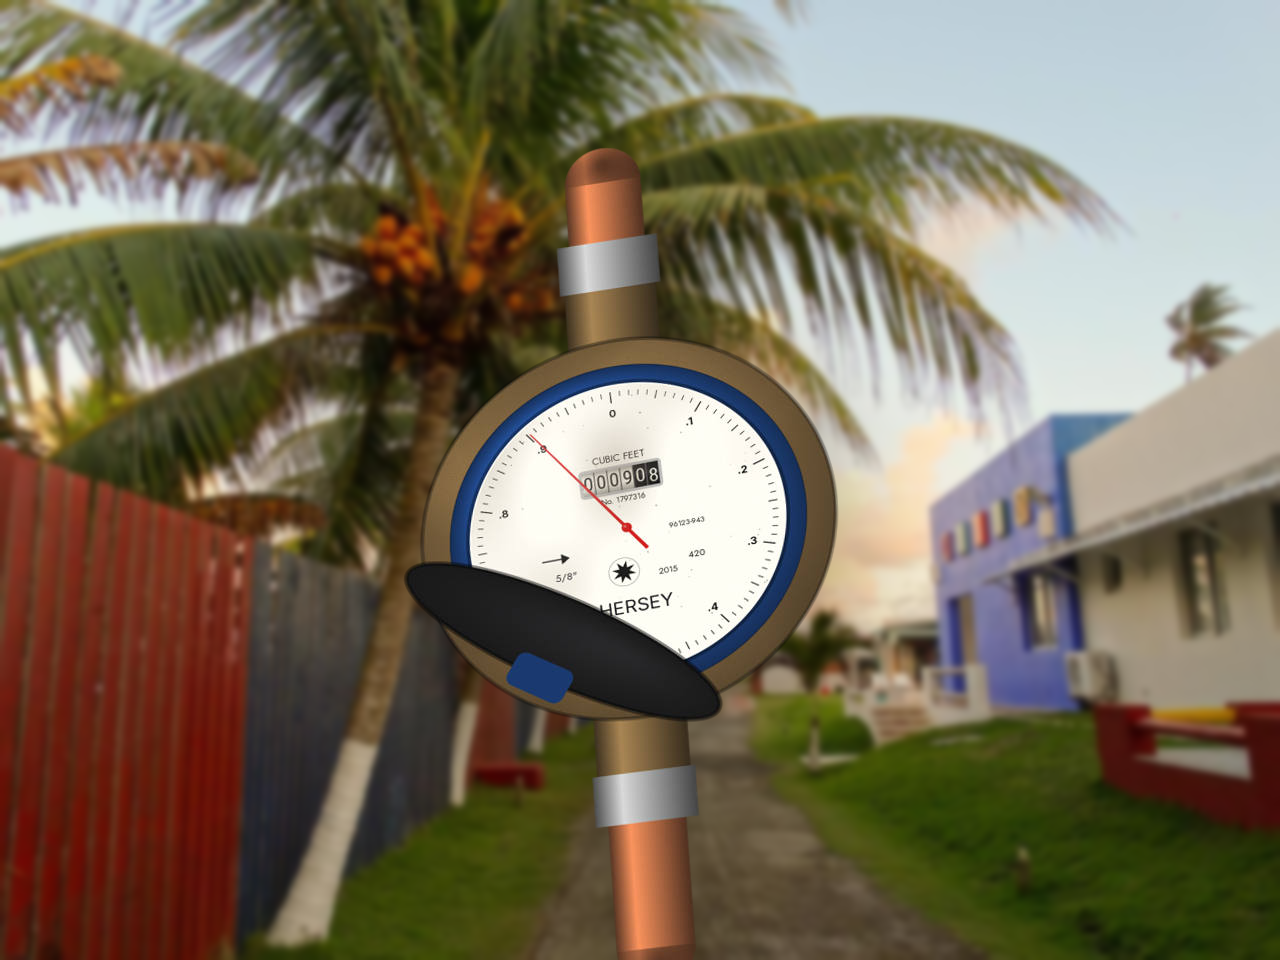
907.90 ft³
